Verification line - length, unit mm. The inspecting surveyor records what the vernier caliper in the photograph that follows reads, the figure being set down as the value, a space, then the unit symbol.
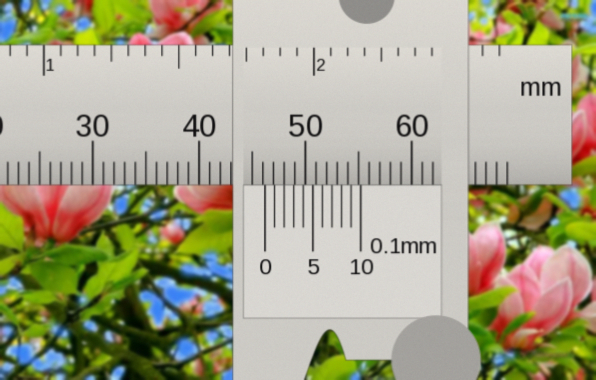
46.2 mm
